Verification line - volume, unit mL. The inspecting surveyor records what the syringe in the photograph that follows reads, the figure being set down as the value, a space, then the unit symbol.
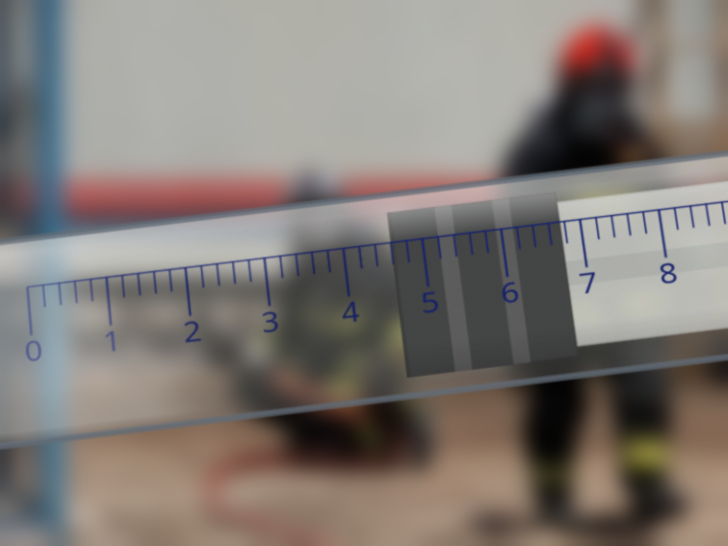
4.6 mL
